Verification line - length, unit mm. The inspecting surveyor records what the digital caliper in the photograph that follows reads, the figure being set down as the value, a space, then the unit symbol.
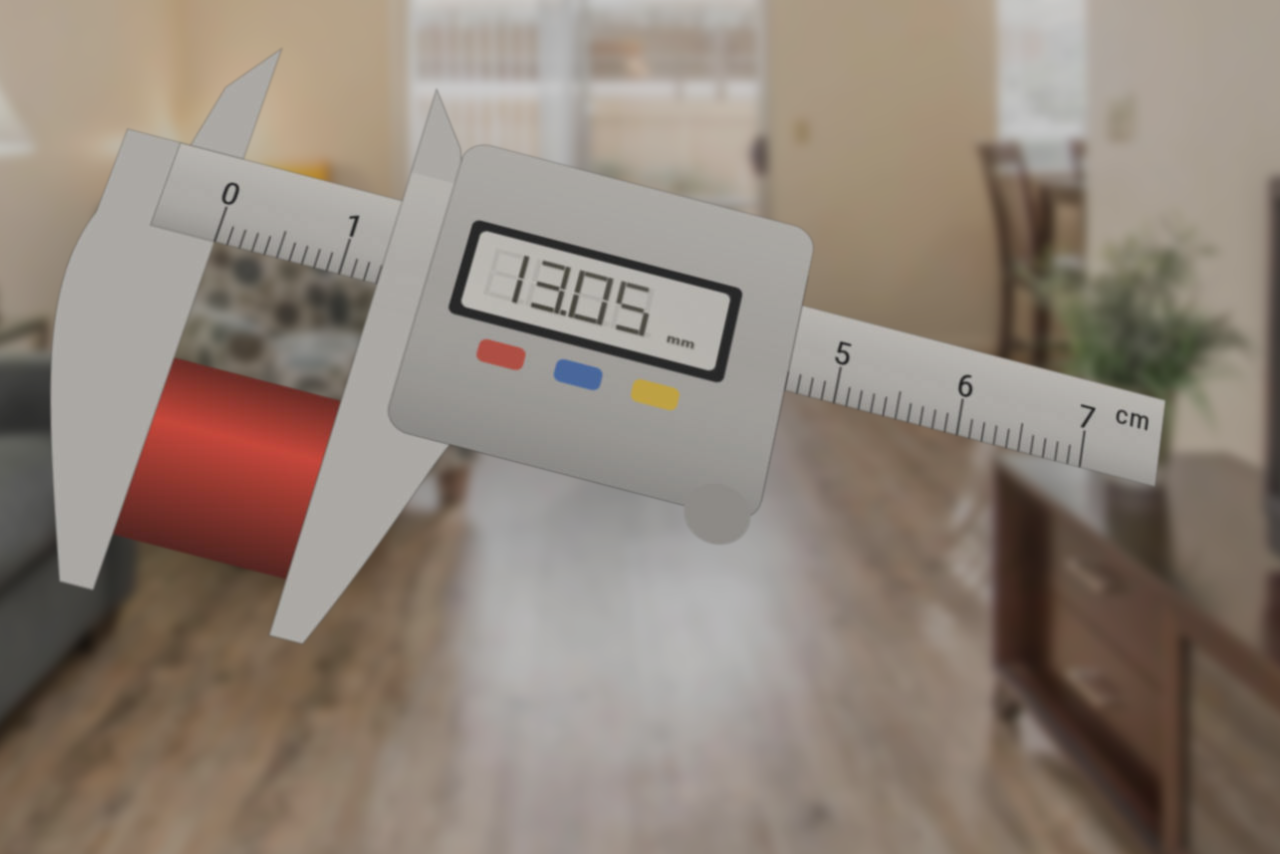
13.05 mm
